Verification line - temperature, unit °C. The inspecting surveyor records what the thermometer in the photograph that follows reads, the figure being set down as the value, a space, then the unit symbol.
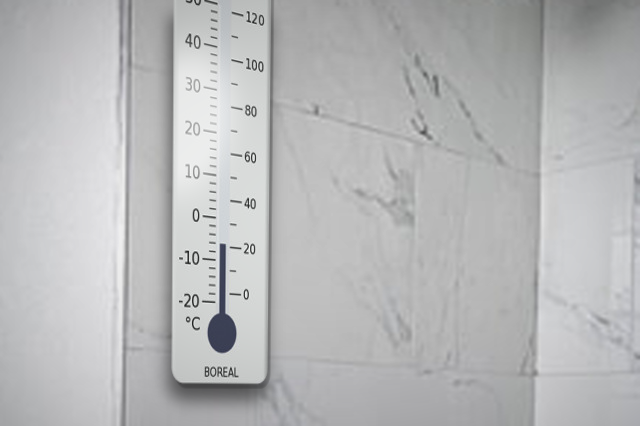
-6 °C
